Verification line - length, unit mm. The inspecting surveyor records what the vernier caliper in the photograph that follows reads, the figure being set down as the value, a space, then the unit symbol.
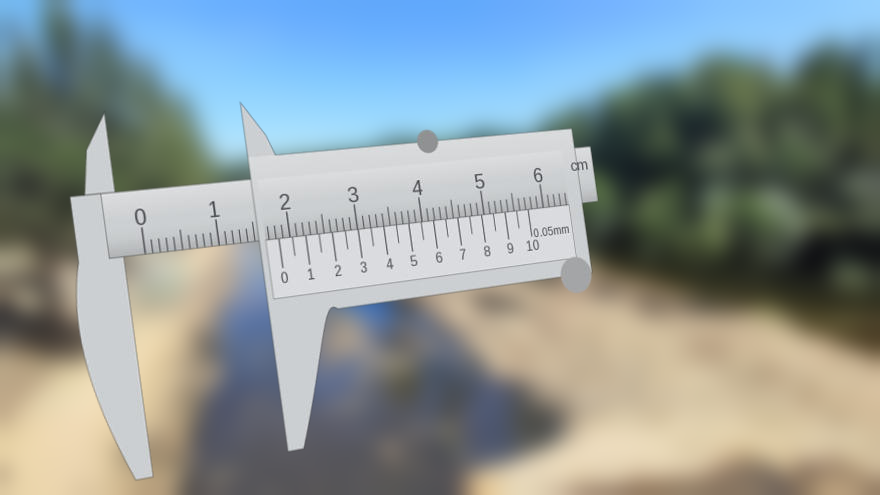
18.4 mm
